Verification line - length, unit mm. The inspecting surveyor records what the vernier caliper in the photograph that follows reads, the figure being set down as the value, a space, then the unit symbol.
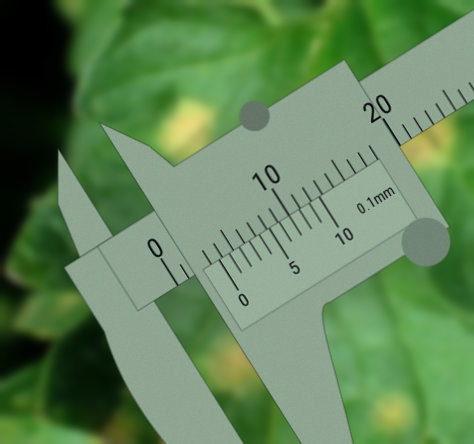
3.7 mm
